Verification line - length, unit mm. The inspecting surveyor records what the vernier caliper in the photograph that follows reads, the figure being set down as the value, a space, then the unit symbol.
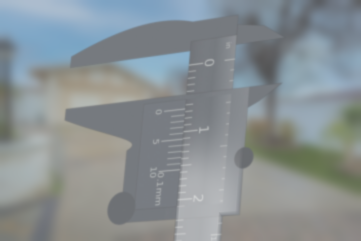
6.6 mm
